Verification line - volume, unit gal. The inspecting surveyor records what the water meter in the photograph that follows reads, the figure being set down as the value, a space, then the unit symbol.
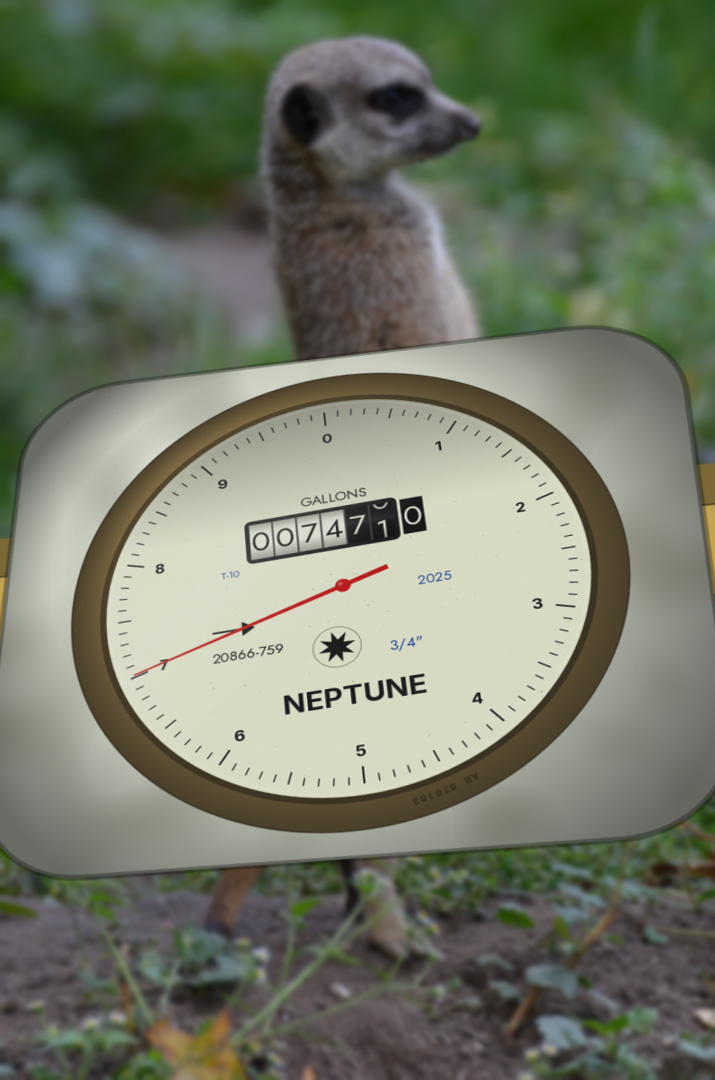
74707.0 gal
